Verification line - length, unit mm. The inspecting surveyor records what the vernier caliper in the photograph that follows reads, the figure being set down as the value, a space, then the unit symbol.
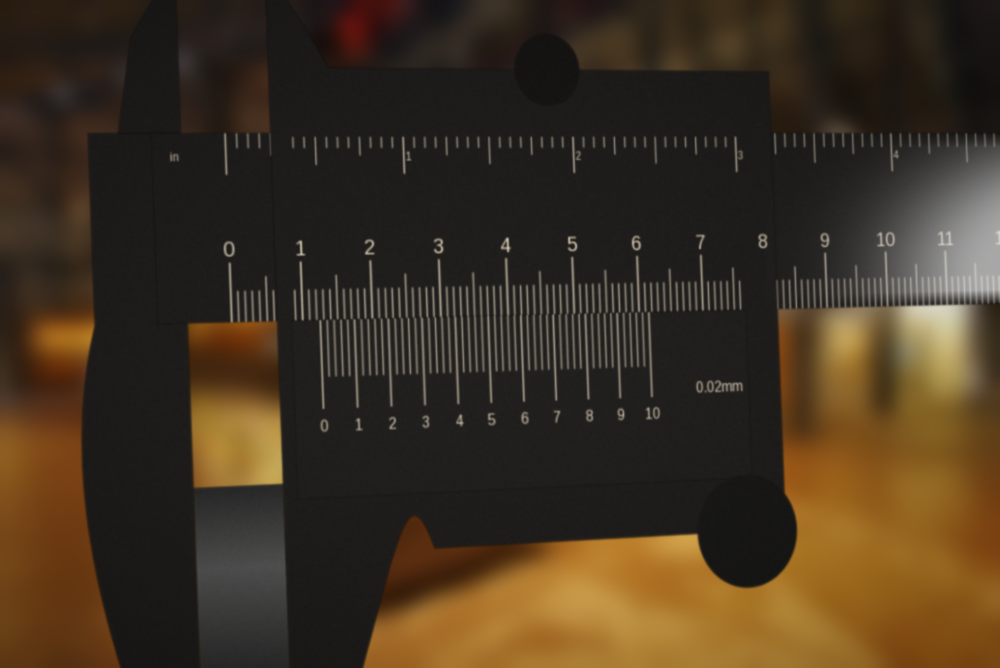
12.5 mm
